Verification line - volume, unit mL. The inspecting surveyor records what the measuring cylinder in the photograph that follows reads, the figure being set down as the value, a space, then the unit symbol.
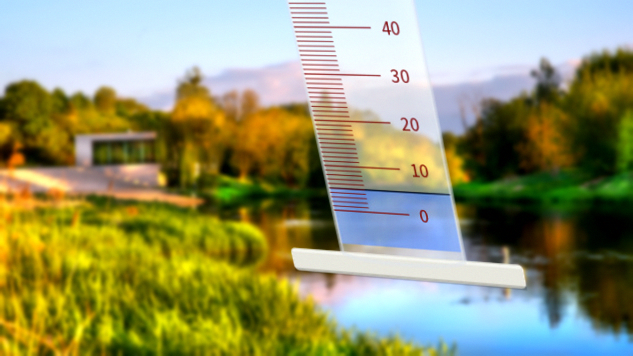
5 mL
